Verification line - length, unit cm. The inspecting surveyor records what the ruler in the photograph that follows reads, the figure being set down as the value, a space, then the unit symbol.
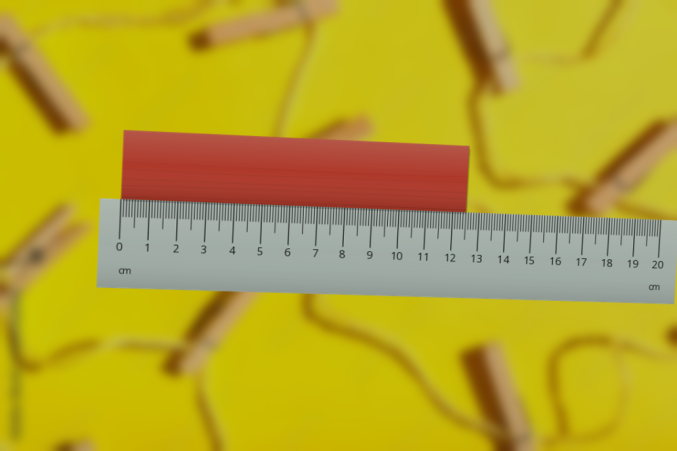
12.5 cm
